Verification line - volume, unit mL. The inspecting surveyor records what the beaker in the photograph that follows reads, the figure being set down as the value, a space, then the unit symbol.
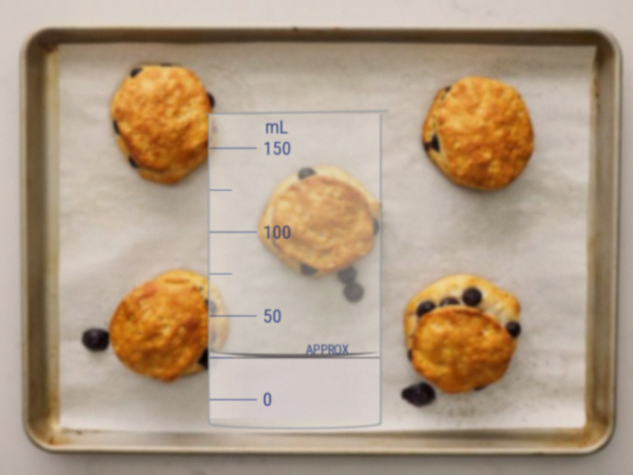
25 mL
